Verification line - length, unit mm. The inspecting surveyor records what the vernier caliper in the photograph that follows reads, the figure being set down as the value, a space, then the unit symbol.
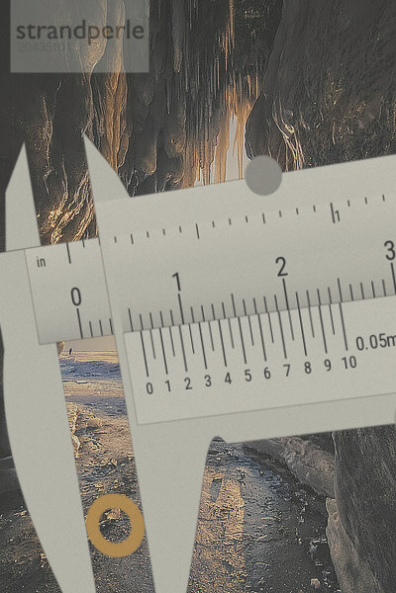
5.8 mm
